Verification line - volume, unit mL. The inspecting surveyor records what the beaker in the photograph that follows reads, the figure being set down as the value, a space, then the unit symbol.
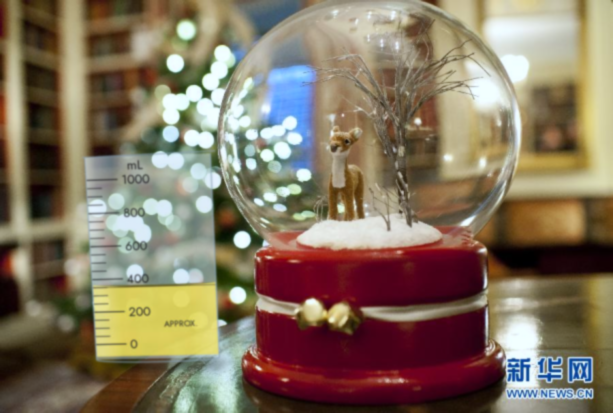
350 mL
